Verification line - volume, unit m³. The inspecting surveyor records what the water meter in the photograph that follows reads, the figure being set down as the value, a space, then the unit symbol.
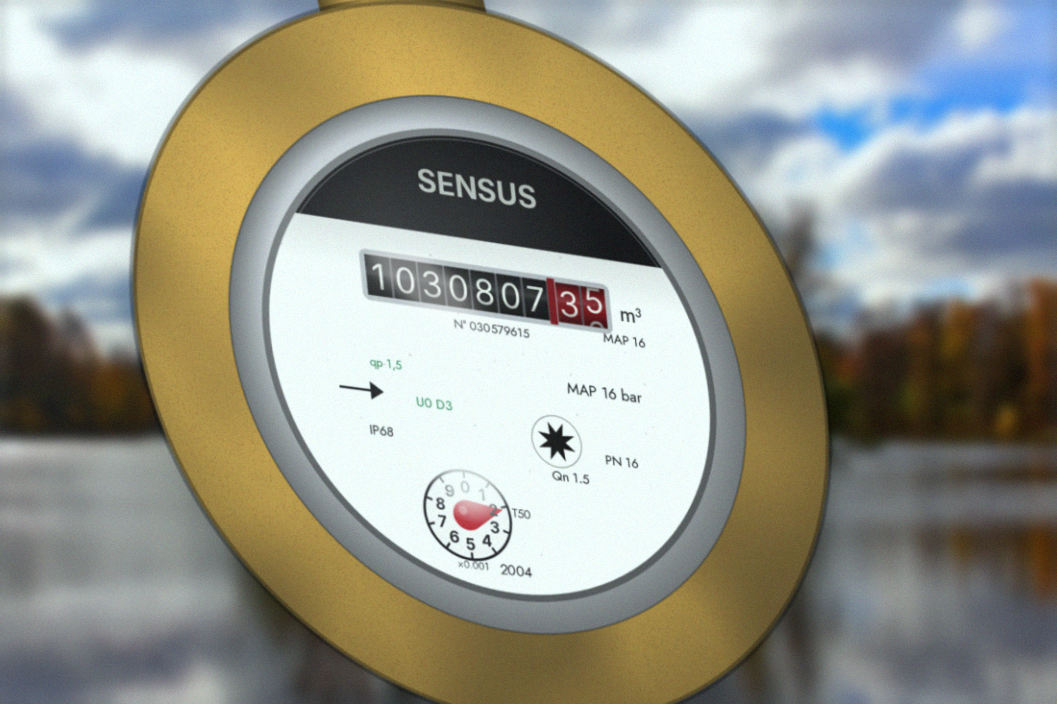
1030807.352 m³
